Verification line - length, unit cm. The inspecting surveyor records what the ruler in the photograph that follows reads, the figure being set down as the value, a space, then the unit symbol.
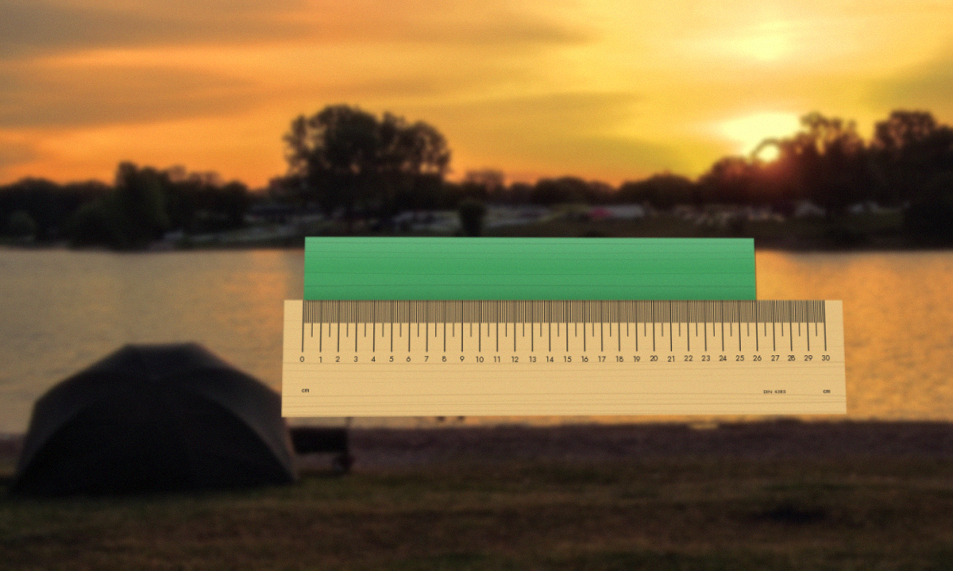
26 cm
